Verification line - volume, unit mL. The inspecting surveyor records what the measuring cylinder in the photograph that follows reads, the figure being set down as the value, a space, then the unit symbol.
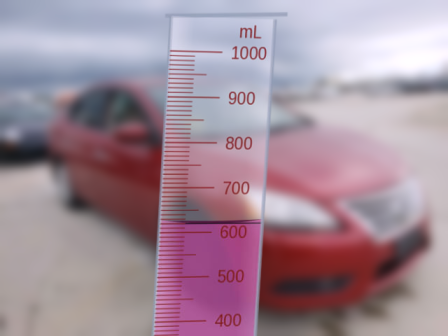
620 mL
